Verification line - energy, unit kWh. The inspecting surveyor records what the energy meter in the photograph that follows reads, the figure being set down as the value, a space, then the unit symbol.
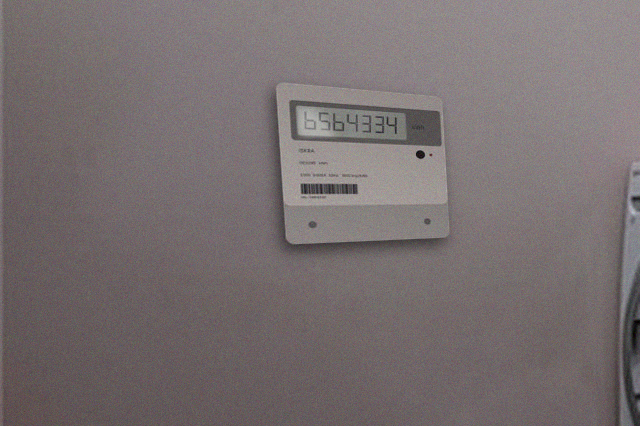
6564334 kWh
